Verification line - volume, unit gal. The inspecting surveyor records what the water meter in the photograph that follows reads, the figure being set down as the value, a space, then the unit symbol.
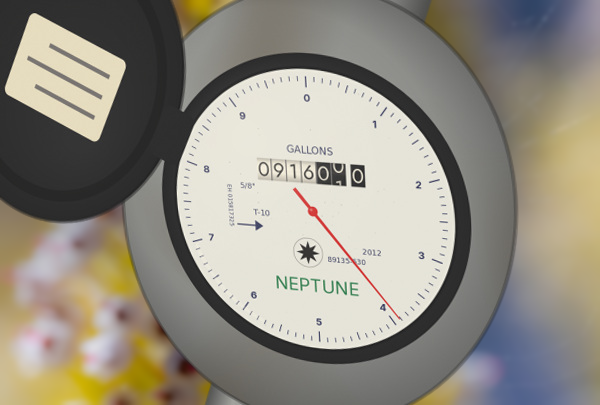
916003.9 gal
